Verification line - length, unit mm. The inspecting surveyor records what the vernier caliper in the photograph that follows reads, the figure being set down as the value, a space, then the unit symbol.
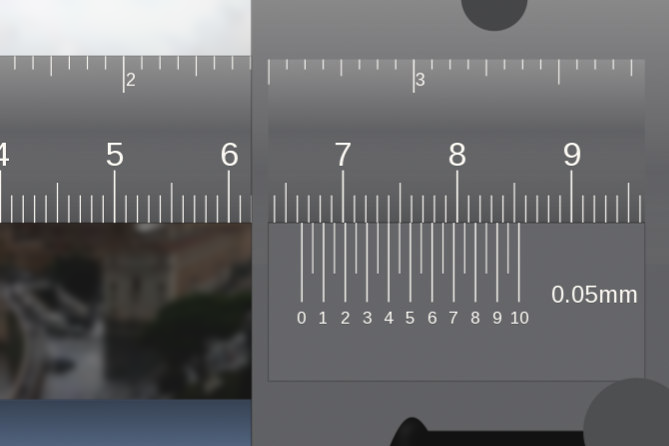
66.4 mm
